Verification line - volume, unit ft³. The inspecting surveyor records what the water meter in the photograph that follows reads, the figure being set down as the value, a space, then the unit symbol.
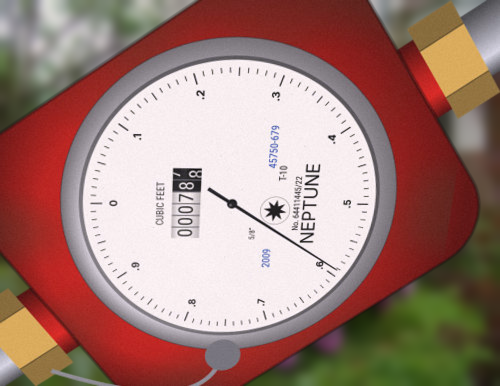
787.59 ft³
